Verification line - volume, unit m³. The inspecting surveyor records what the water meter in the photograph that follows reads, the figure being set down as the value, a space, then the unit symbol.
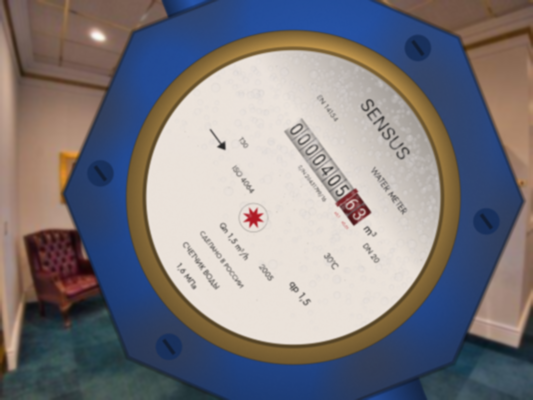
405.63 m³
